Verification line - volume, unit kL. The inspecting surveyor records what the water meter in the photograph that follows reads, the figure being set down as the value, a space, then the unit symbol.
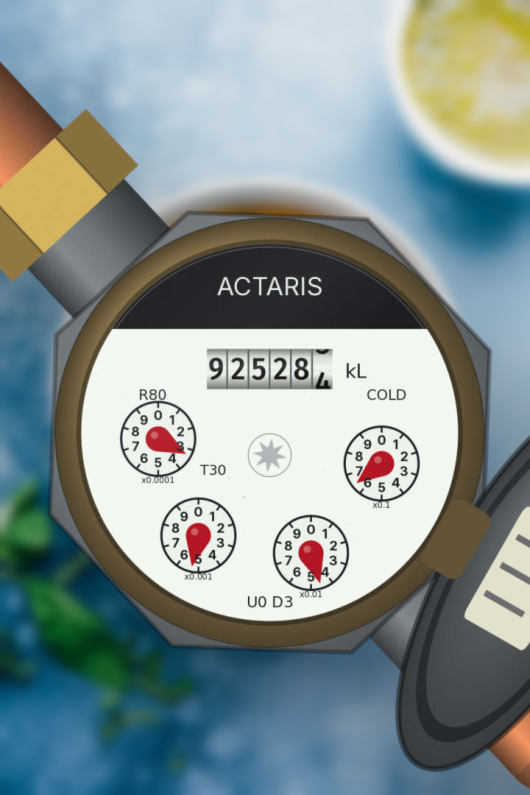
925283.6453 kL
